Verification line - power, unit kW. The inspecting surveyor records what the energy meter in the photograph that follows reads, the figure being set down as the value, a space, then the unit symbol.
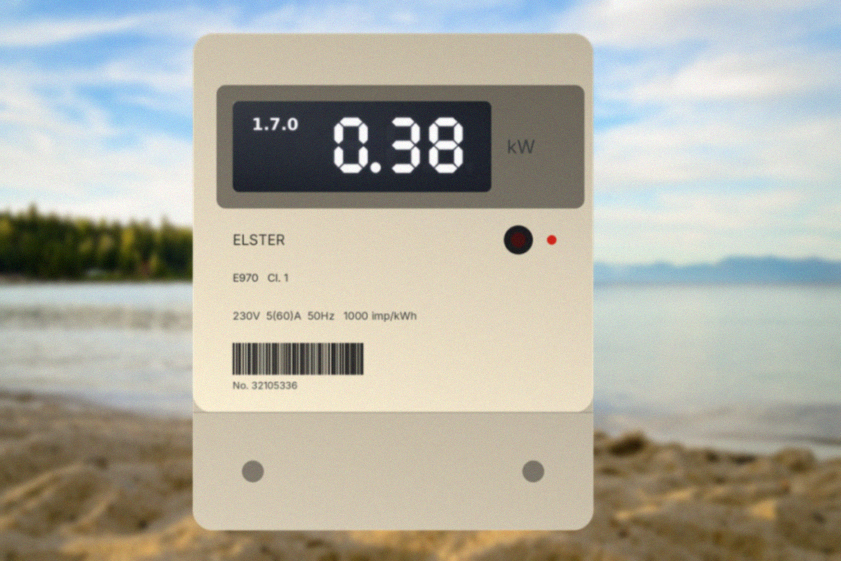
0.38 kW
